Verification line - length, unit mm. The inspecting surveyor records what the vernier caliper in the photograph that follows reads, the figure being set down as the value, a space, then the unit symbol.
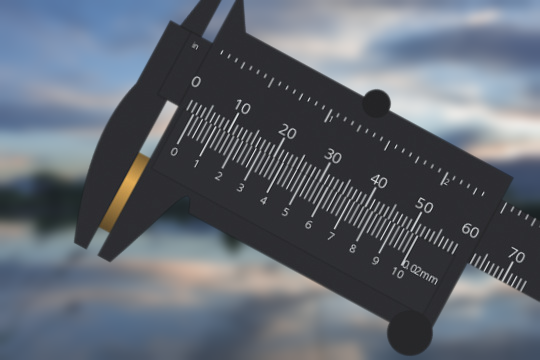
2.5 mm
